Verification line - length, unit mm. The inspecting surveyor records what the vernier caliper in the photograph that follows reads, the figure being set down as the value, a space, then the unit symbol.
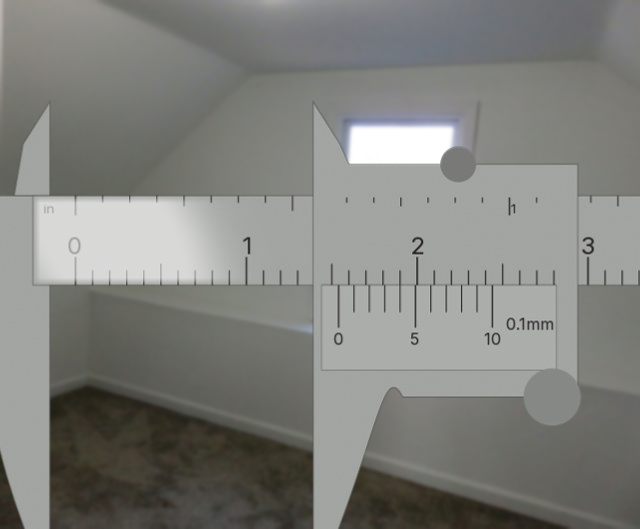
15.4 mm
